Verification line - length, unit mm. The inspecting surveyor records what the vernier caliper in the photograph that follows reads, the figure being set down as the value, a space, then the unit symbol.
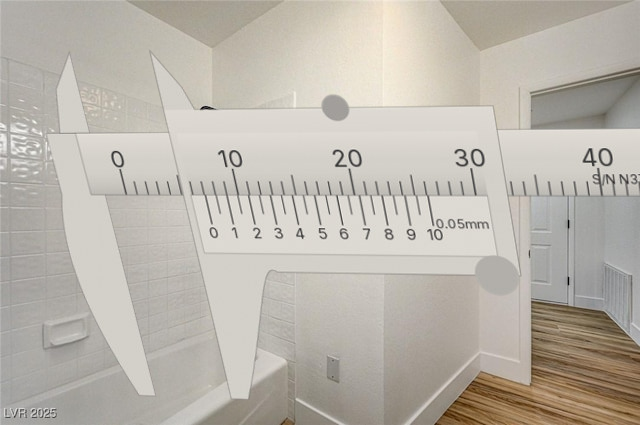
7.1 mm
